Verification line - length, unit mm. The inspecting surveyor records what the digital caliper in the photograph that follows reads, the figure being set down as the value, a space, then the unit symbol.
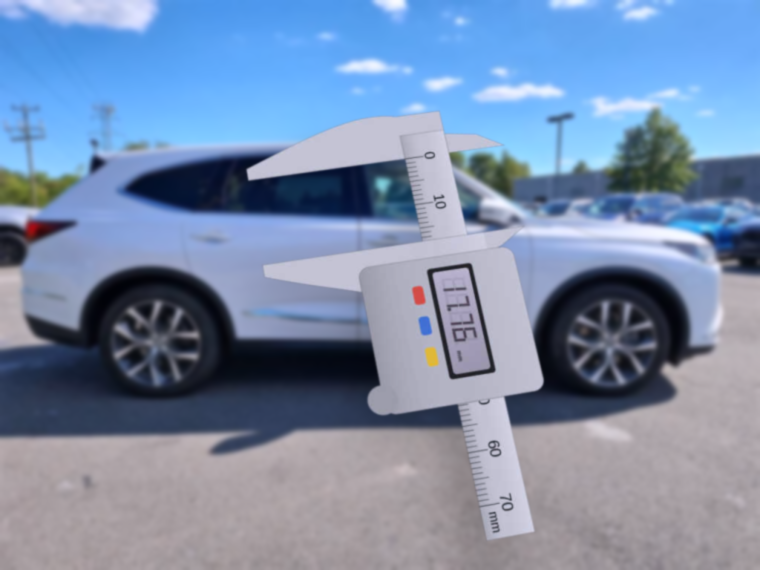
17.76 mm
